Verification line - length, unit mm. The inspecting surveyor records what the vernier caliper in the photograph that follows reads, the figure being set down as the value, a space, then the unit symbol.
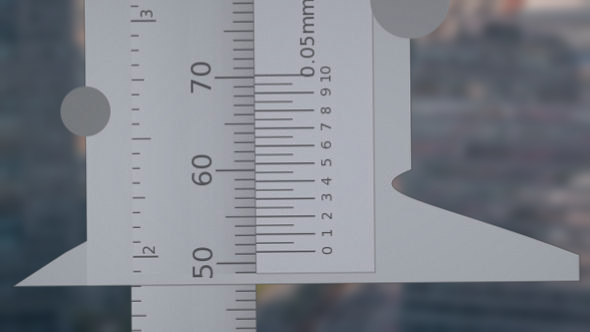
51.2 mm
